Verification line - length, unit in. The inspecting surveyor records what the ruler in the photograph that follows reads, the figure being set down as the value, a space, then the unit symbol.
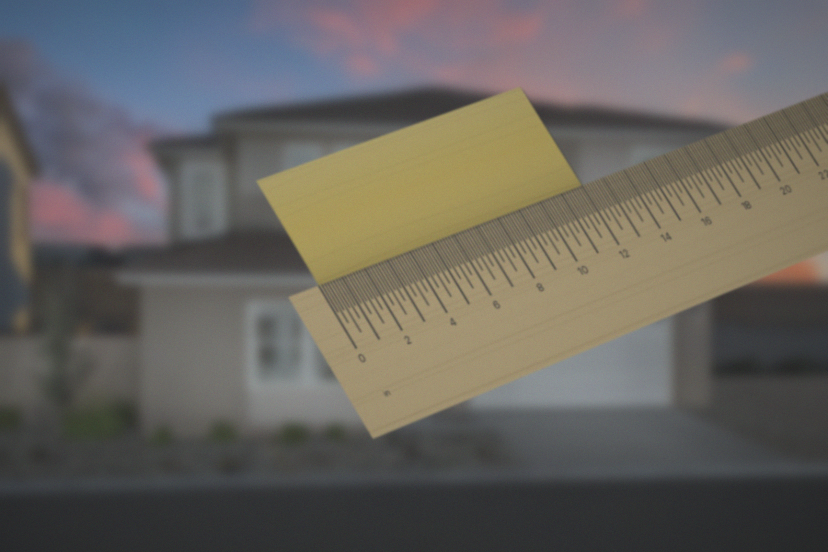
12 in
